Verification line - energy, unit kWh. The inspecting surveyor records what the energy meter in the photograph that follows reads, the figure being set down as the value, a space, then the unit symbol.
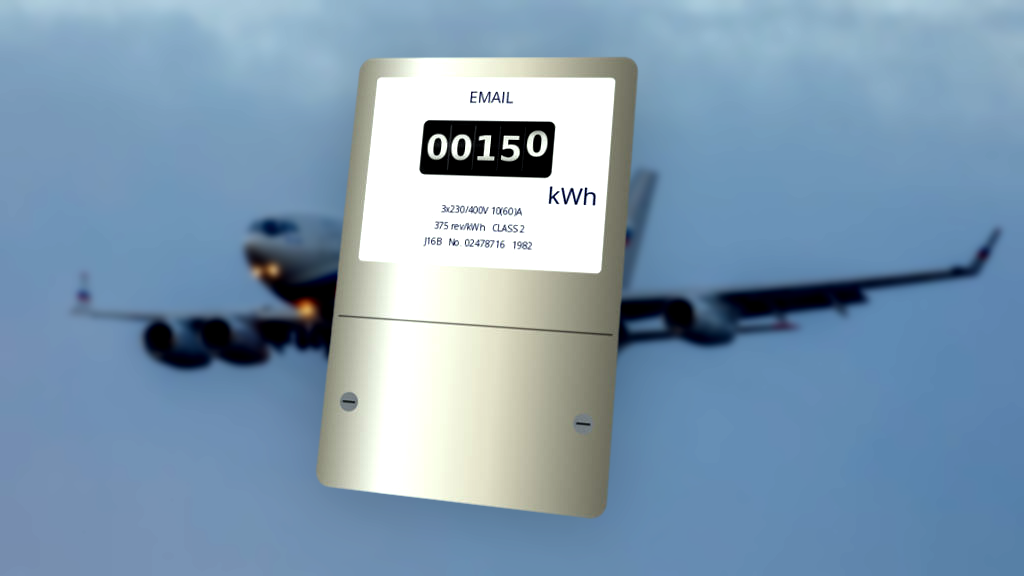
150 kWh
